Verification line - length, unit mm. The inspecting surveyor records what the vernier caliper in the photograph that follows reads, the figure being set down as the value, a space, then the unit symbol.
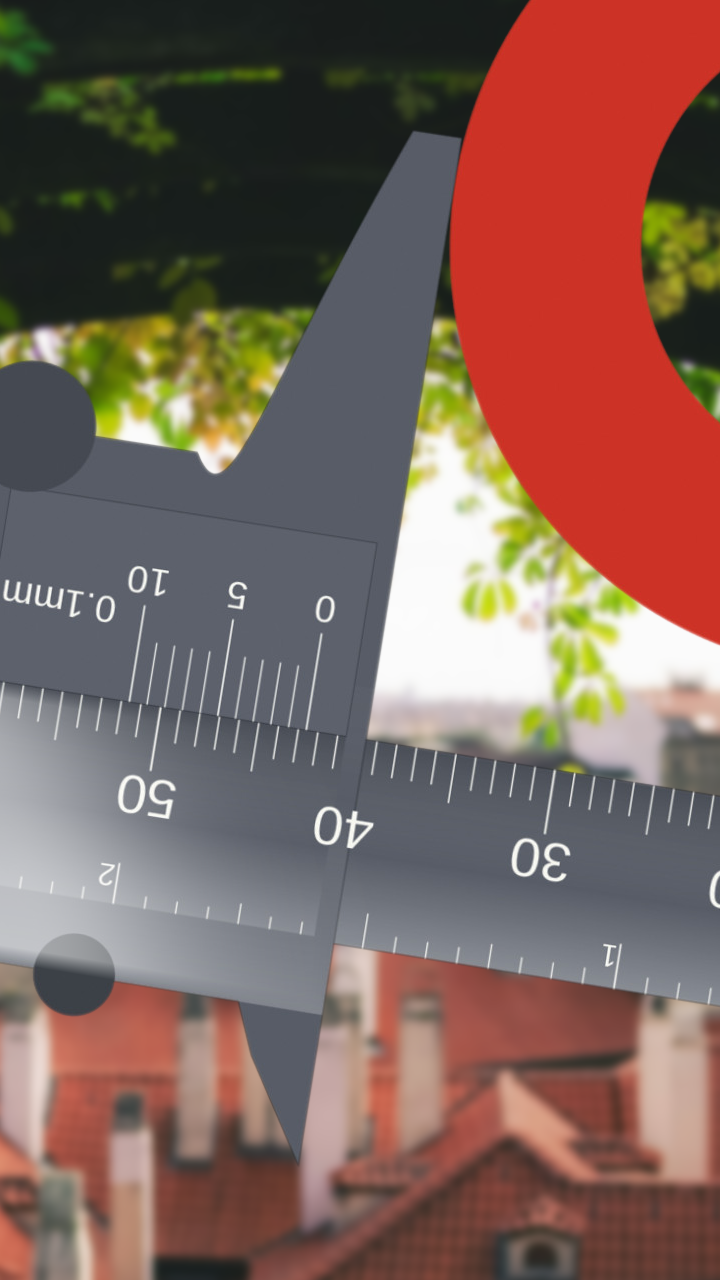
42.6 mm
